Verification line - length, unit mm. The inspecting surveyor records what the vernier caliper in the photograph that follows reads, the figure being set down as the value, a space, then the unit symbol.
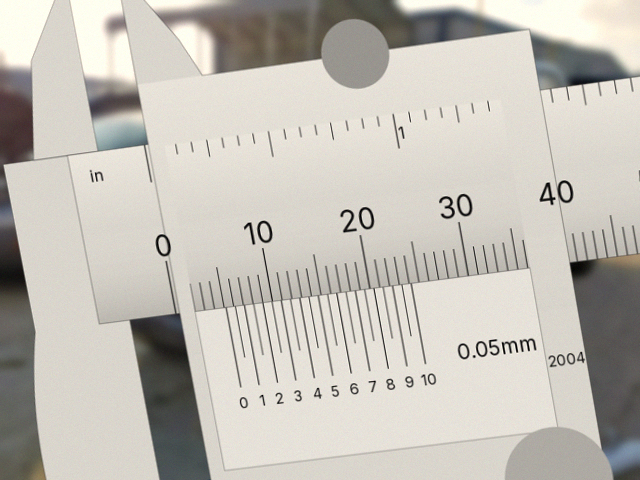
5.2 mm
